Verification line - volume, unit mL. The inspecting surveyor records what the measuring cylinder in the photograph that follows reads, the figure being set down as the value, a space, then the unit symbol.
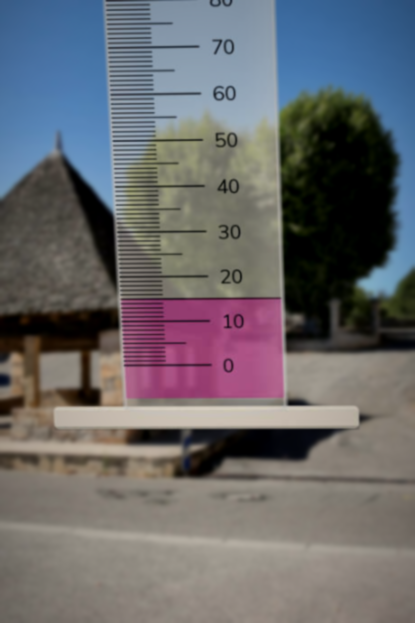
15 mL
